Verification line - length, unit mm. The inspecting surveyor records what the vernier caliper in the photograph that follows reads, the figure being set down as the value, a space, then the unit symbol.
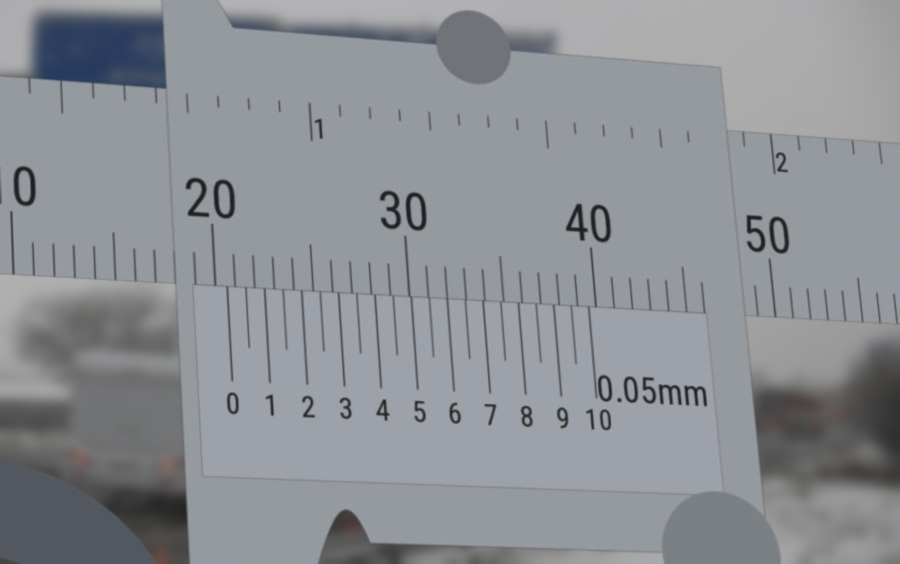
20.6 mm
